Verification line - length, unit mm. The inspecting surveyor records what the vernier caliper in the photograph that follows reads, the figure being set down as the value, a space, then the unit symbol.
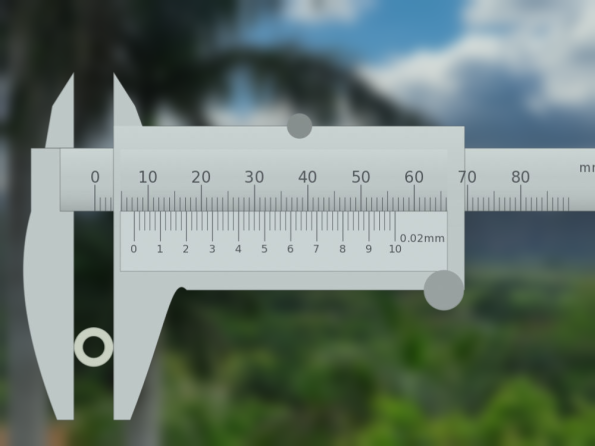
7.4 mm
